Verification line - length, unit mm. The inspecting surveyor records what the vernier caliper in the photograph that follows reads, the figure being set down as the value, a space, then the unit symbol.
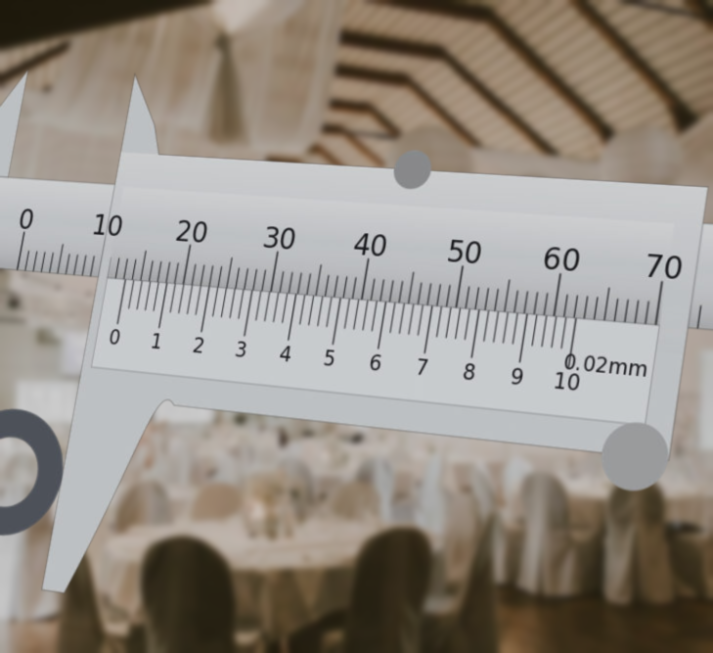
13.2 mm
